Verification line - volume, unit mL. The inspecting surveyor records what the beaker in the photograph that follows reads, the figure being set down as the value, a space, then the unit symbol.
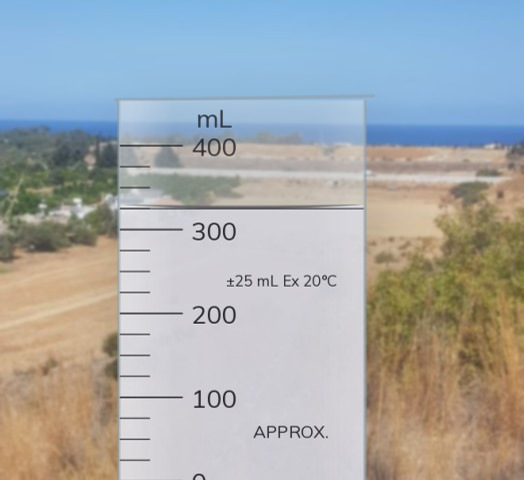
325 mL
